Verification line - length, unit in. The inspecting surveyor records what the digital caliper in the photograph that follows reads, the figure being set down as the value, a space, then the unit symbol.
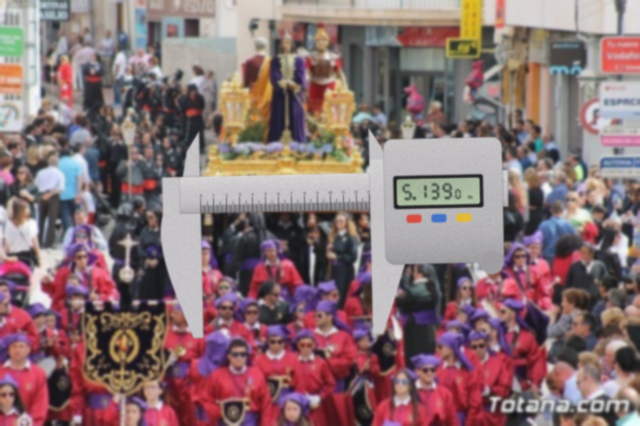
5.1390 in
